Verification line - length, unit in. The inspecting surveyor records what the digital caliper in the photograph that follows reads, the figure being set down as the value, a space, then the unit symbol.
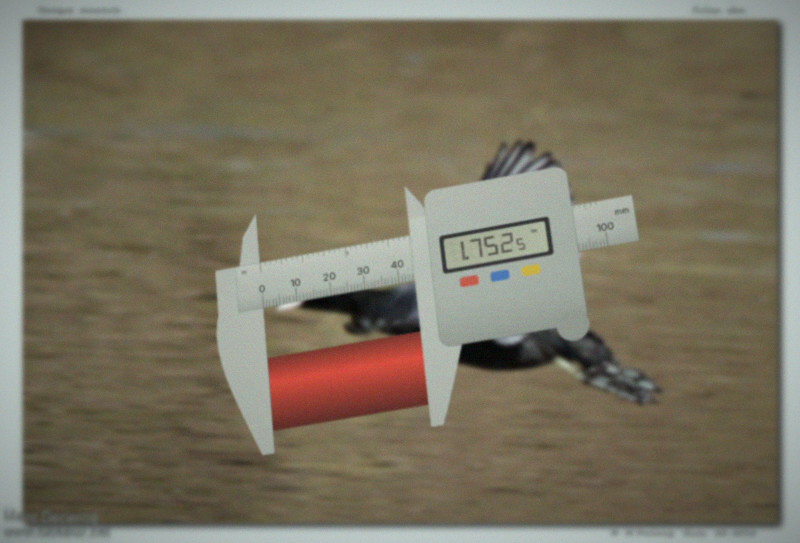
1.7525 in
